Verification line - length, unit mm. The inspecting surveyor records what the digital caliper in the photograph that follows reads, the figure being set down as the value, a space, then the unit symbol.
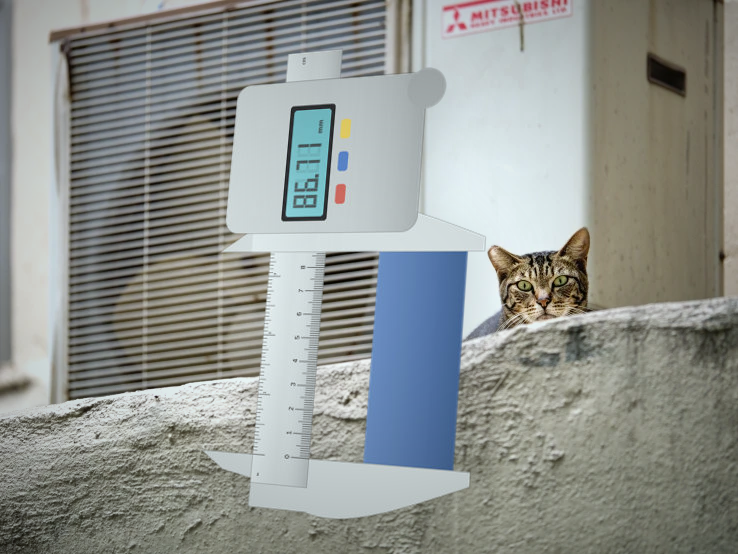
86.71 mm
